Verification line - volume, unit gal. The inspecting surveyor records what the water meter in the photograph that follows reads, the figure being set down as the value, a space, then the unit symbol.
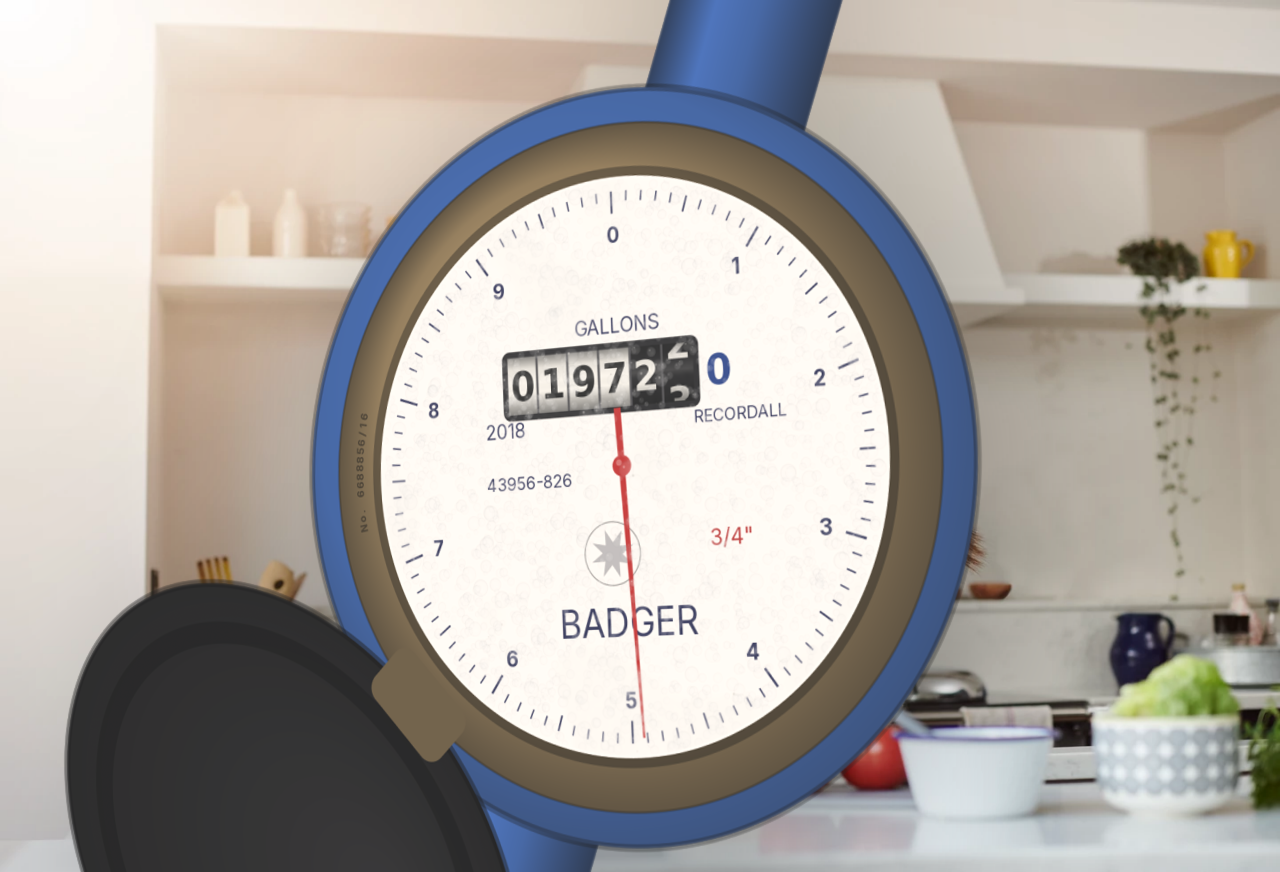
197224.9 gal
